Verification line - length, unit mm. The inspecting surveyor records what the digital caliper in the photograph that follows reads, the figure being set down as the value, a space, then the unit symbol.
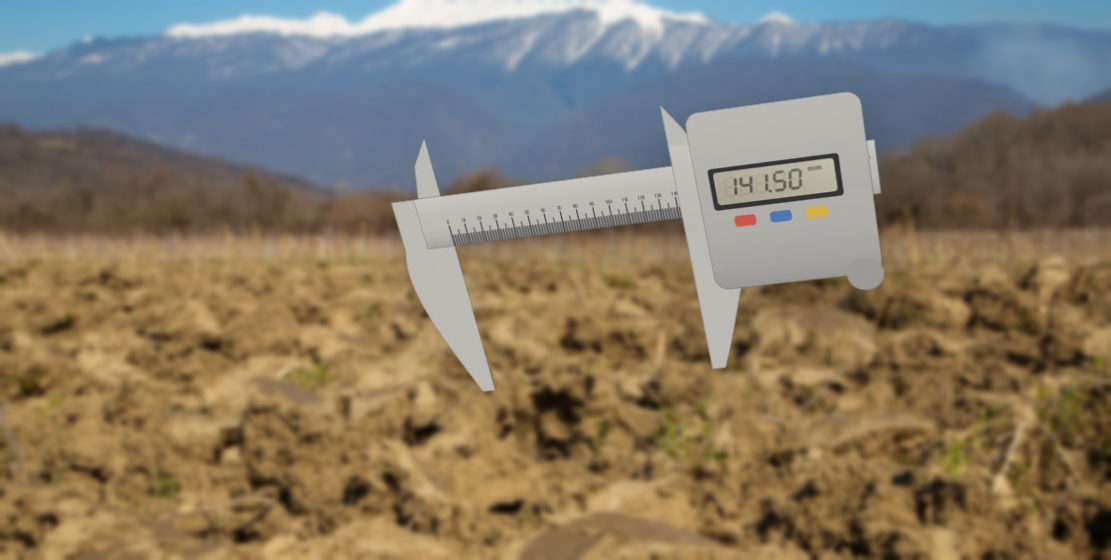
141.50 mm
